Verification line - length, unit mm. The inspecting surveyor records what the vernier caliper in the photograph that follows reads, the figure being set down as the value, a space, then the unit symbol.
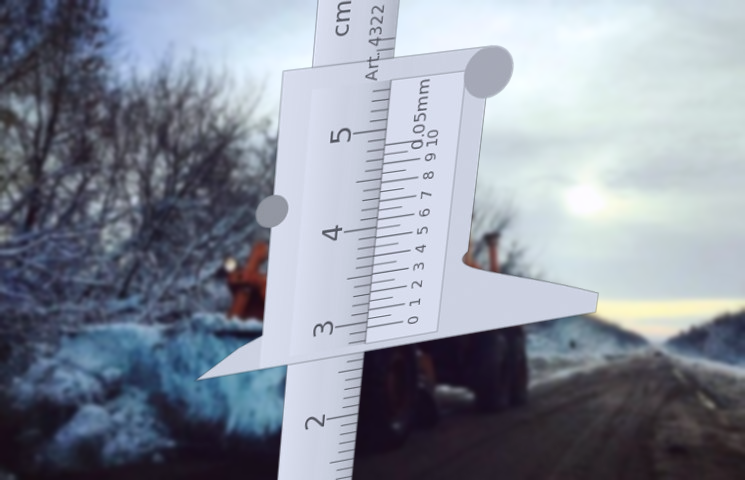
29.4 mm
